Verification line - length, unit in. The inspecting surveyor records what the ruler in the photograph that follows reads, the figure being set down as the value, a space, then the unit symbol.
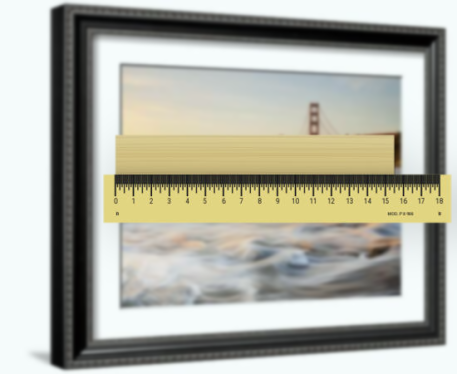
15.5 in
